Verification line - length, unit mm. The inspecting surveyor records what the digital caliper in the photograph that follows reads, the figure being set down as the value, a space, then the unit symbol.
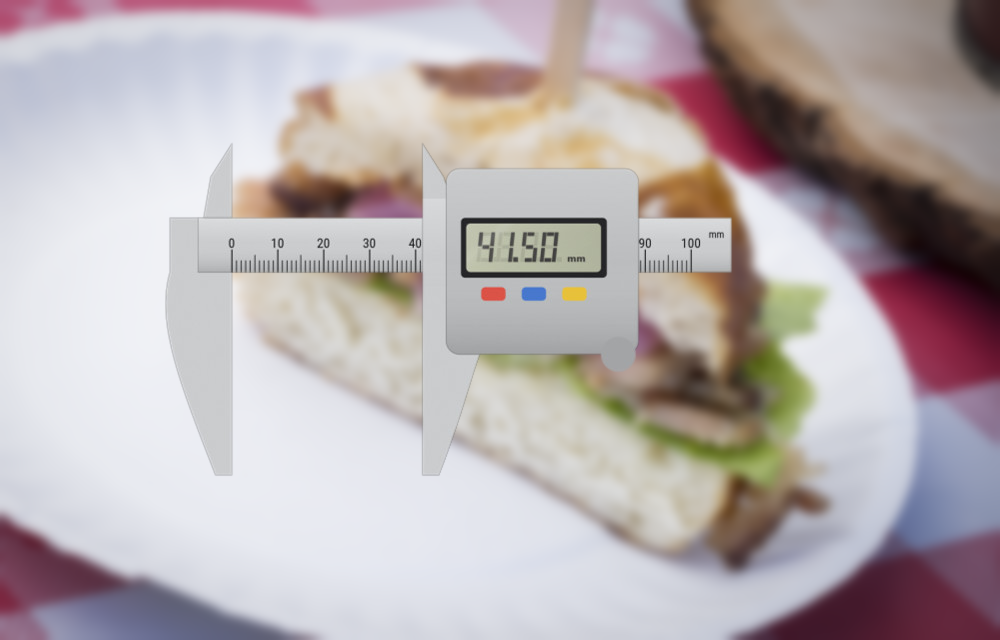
41.50 mm
